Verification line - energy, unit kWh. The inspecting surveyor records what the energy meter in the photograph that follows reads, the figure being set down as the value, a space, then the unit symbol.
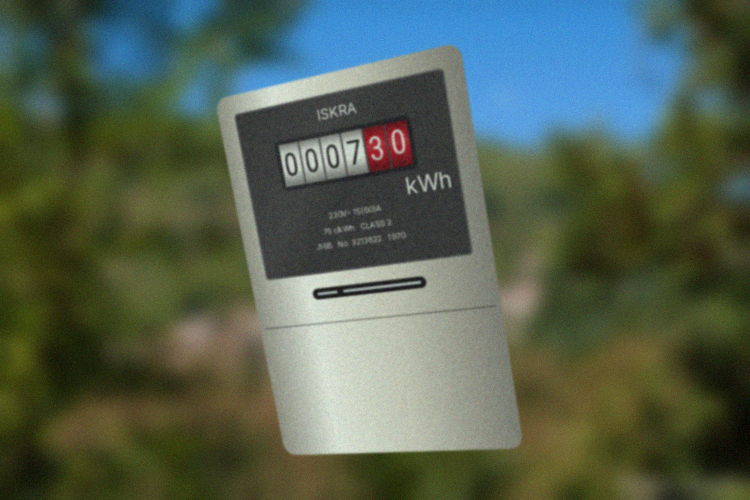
7.30 kWh
